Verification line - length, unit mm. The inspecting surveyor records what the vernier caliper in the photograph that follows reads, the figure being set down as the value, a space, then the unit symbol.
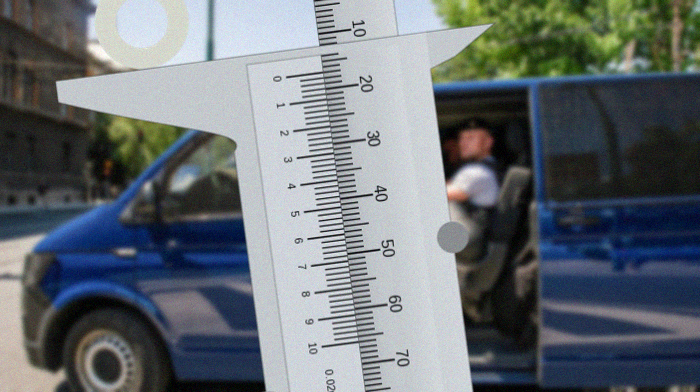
17.0 mm
